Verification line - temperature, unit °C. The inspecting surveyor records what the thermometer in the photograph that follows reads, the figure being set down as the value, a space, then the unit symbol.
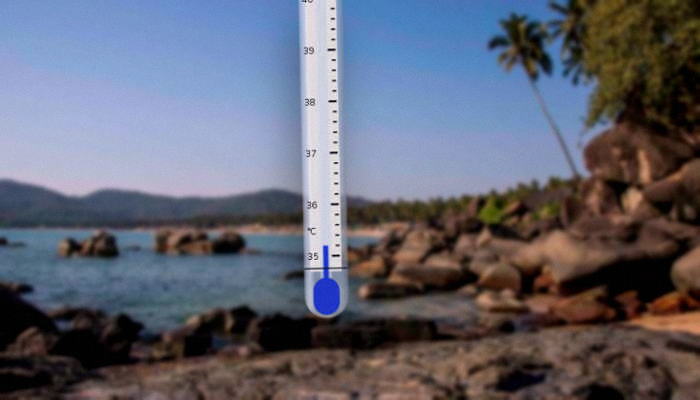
35.2 °C
